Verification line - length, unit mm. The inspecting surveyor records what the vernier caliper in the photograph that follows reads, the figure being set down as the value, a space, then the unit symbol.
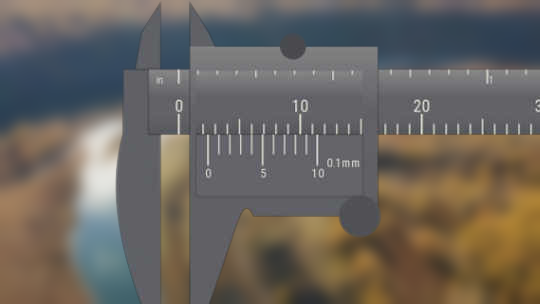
2.4 mm
